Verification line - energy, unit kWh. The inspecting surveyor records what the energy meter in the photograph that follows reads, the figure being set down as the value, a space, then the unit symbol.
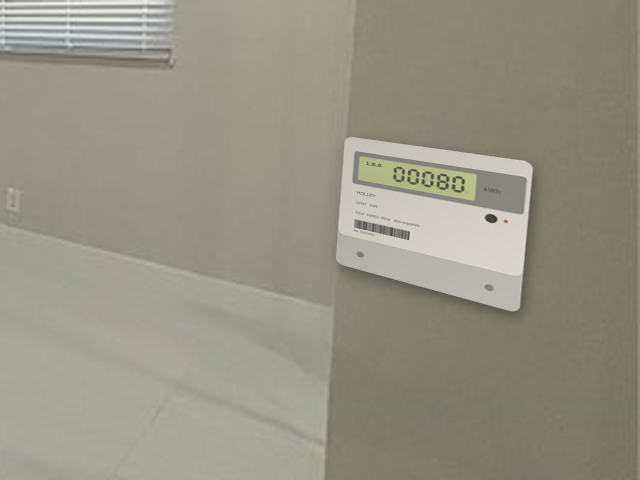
80 kWh
